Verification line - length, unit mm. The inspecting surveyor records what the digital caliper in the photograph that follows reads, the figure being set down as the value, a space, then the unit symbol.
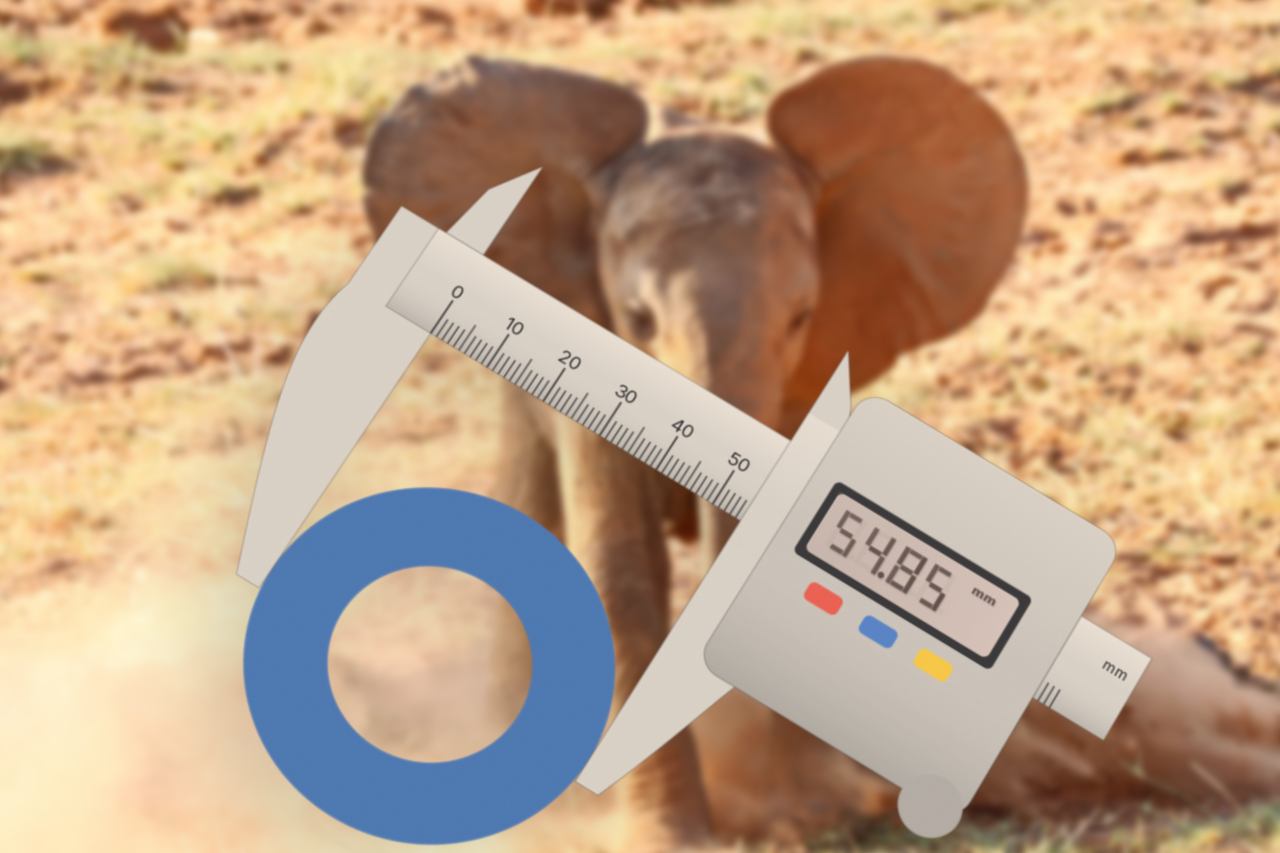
54.85 mm
